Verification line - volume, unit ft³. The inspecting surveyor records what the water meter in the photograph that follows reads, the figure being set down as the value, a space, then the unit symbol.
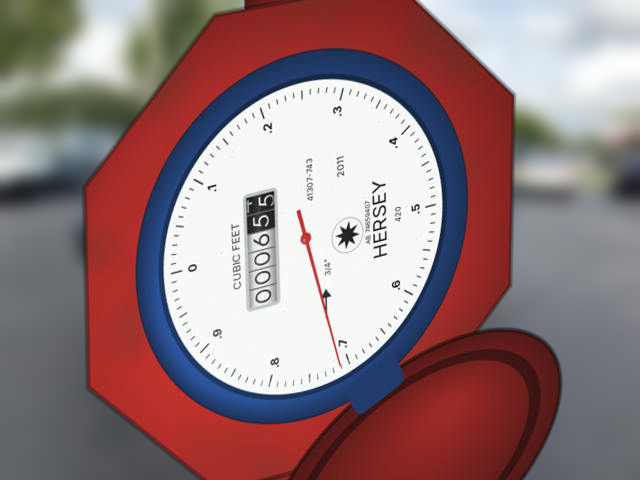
654.71 ft³
